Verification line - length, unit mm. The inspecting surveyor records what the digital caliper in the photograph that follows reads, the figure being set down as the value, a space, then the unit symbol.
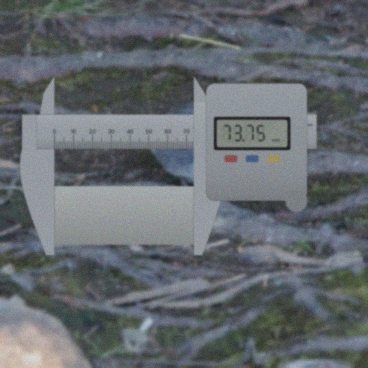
73.75 mm
